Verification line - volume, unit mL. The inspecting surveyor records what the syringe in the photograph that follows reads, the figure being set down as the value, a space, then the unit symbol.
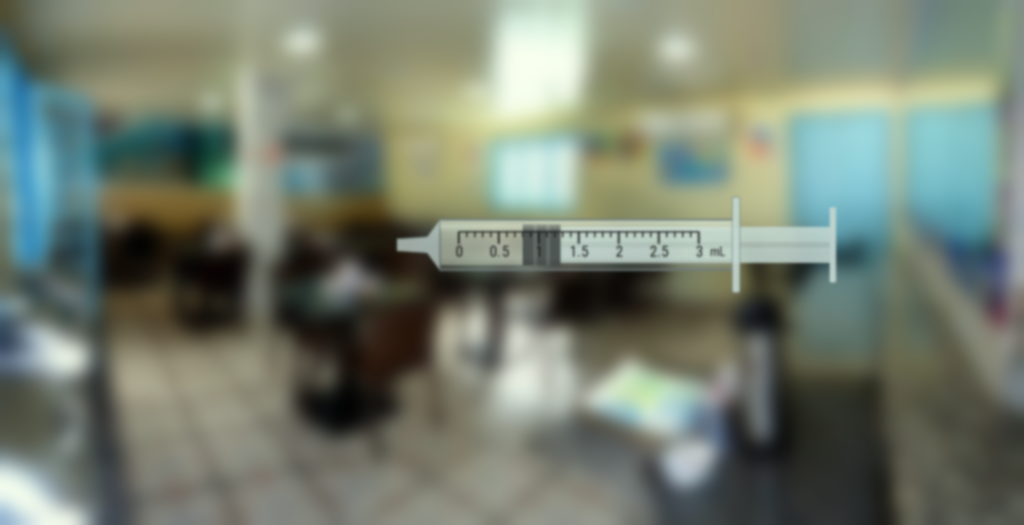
0.8 mL
